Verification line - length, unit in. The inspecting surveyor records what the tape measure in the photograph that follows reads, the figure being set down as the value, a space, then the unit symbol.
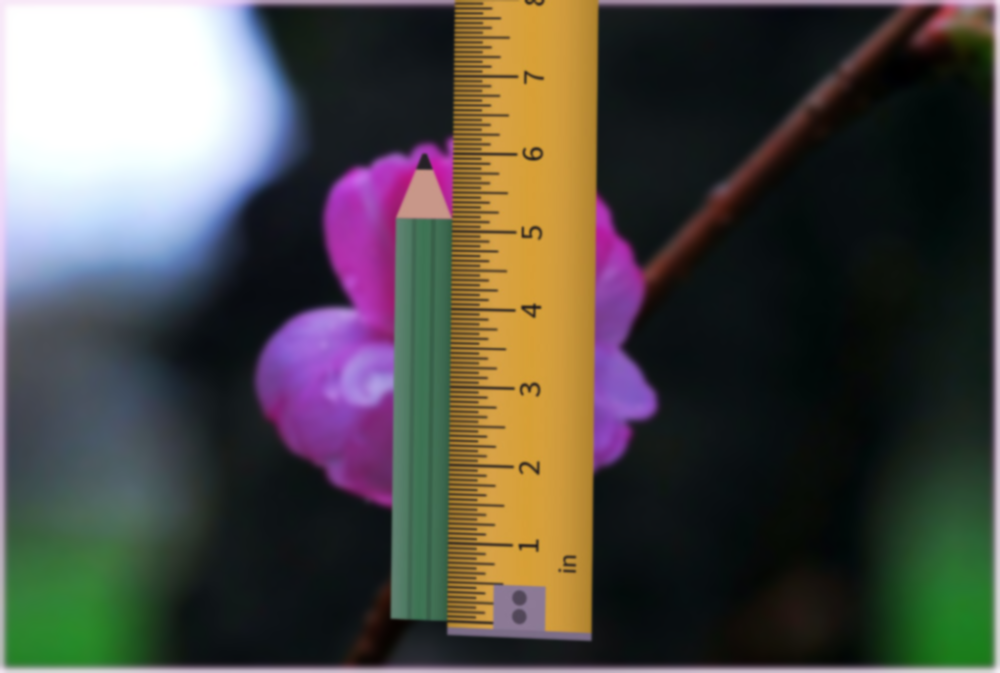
6 in
